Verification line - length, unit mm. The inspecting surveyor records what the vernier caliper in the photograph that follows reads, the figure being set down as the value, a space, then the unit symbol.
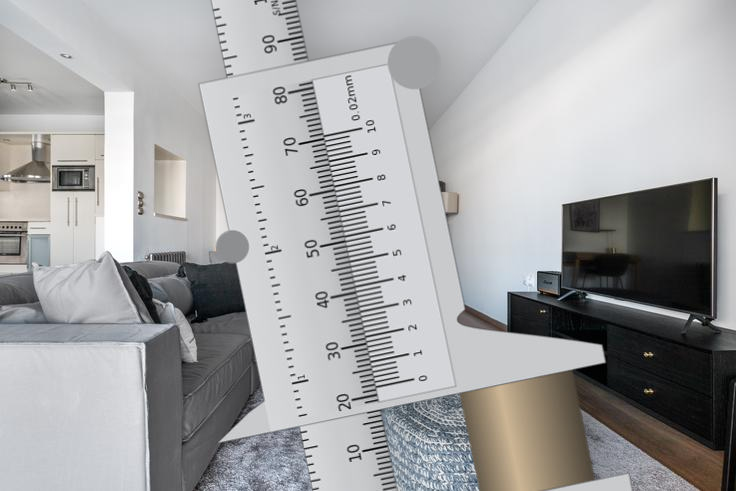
21.5 mm
